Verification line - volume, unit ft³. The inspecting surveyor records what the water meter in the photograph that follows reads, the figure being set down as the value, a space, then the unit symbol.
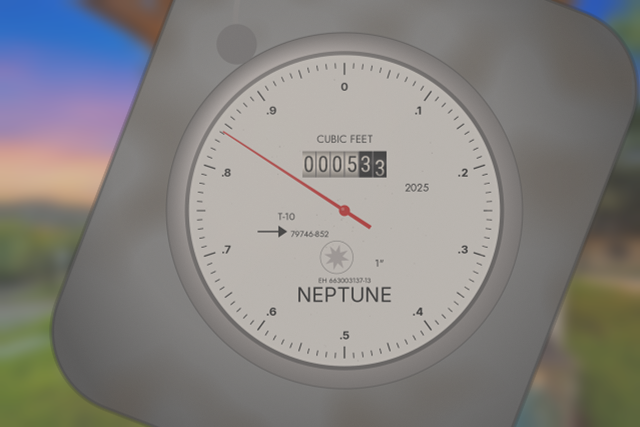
532.84 ft³
